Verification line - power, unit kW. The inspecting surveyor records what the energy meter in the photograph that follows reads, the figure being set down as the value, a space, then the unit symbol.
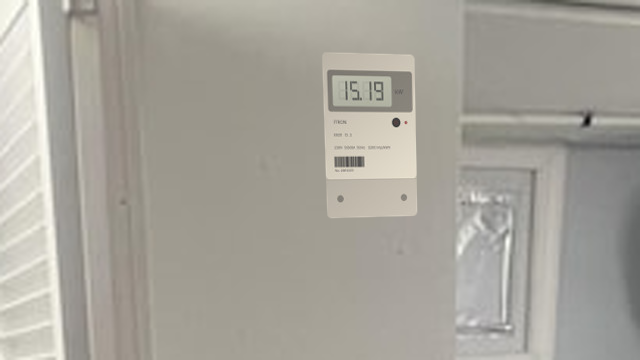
15.19 kW
